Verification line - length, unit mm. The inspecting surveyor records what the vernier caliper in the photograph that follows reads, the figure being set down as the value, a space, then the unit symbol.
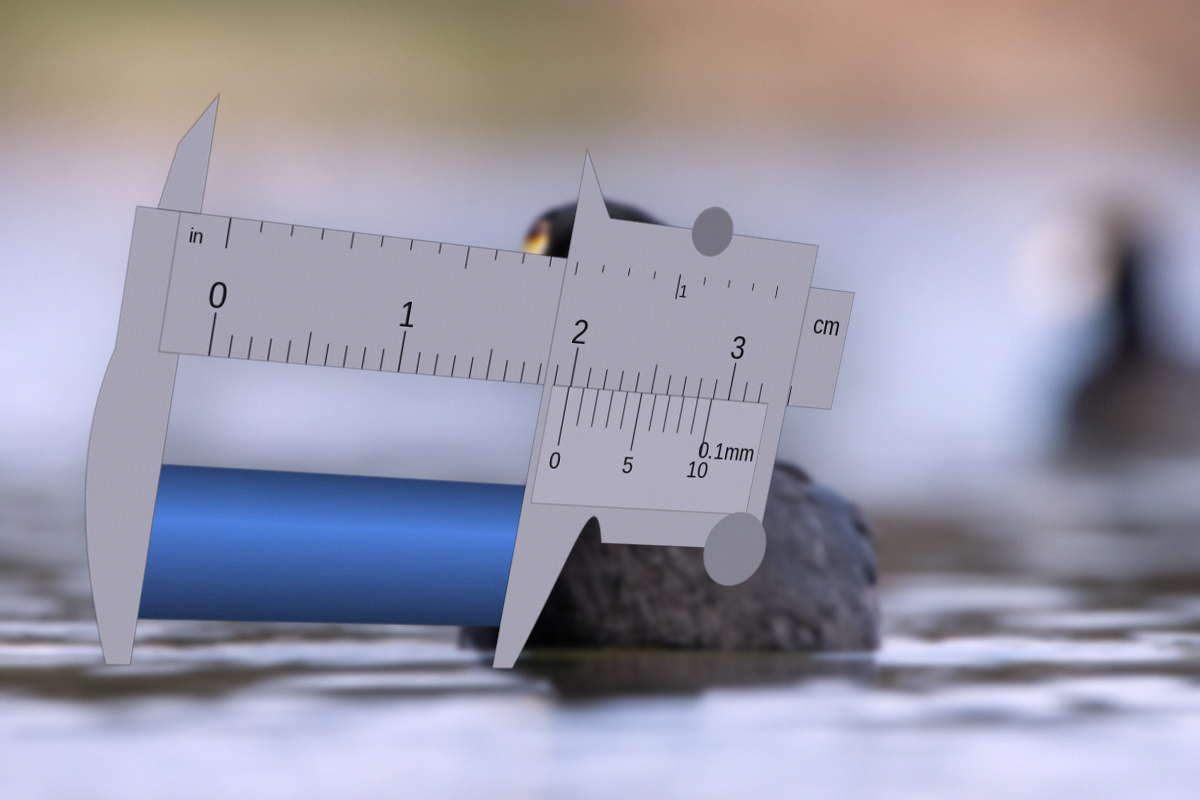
19.9 mm
